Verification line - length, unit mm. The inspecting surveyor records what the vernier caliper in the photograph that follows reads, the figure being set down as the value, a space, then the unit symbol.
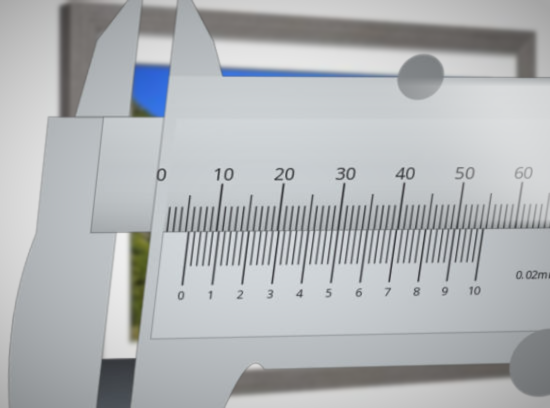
5.5 mm
